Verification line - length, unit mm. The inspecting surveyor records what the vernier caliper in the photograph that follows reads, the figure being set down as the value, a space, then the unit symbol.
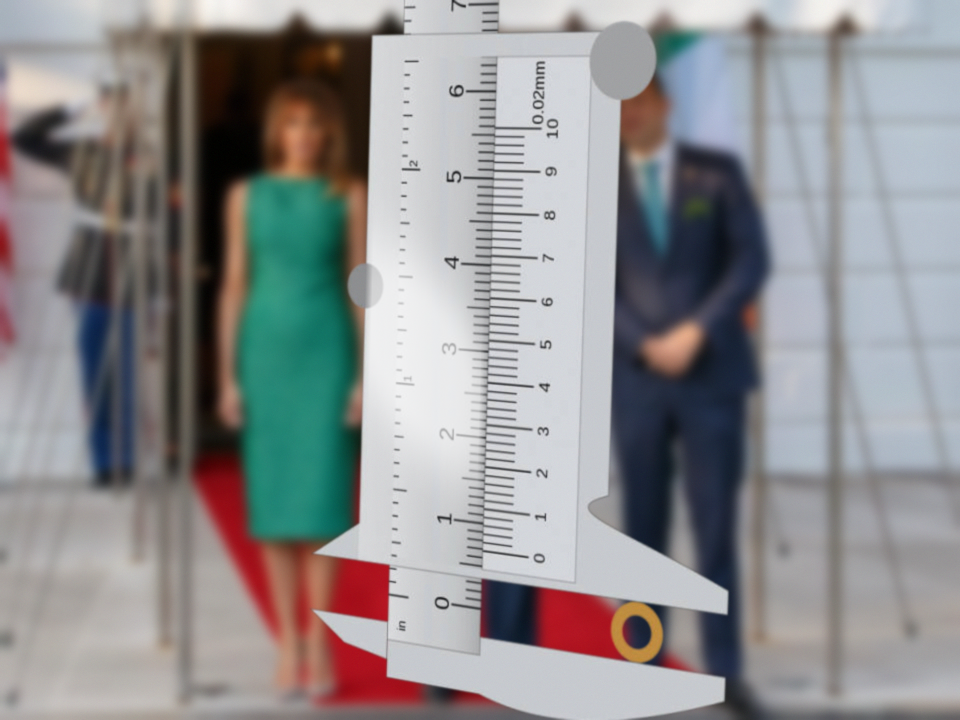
6.8 mm
